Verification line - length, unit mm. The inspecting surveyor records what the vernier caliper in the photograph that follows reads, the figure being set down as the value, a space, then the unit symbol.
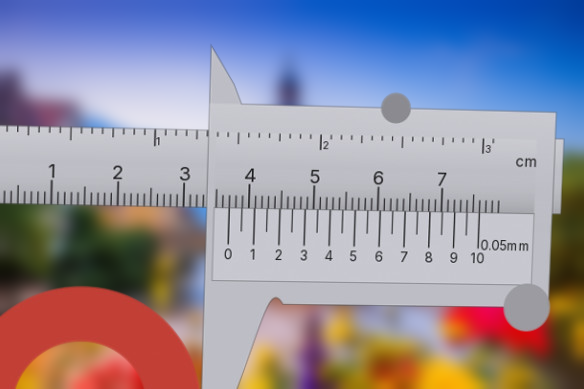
37.0 mm
